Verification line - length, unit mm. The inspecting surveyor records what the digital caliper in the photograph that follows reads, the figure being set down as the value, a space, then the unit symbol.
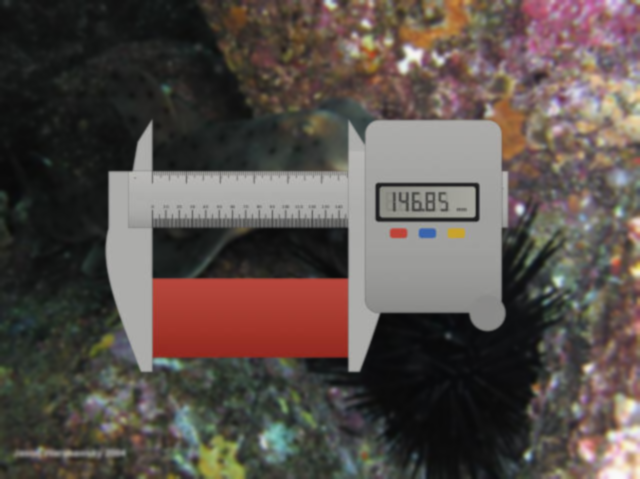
146.85 mm
